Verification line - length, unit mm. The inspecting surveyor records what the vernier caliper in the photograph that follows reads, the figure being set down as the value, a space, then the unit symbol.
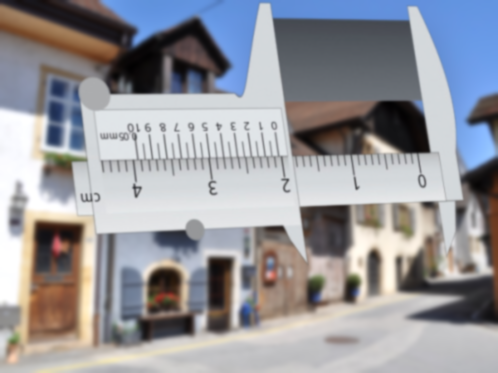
20.4 mm
